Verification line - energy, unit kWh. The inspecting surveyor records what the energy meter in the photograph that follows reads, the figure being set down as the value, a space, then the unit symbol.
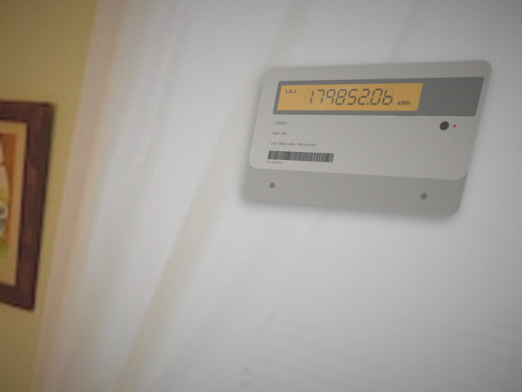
179852.06 kWh
